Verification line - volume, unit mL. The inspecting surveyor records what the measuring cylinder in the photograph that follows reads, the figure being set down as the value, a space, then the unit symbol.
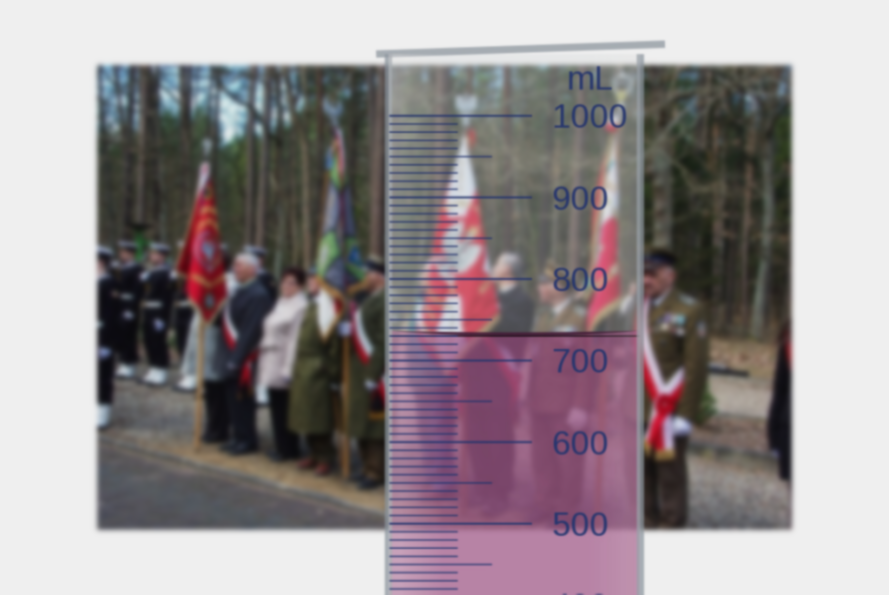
730 mL
